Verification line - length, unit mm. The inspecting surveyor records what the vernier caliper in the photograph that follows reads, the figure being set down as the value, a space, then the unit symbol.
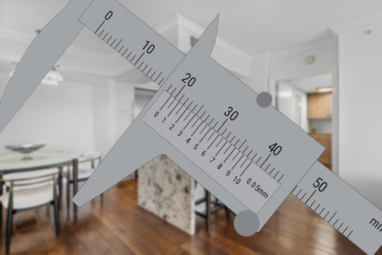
19.2 mm
